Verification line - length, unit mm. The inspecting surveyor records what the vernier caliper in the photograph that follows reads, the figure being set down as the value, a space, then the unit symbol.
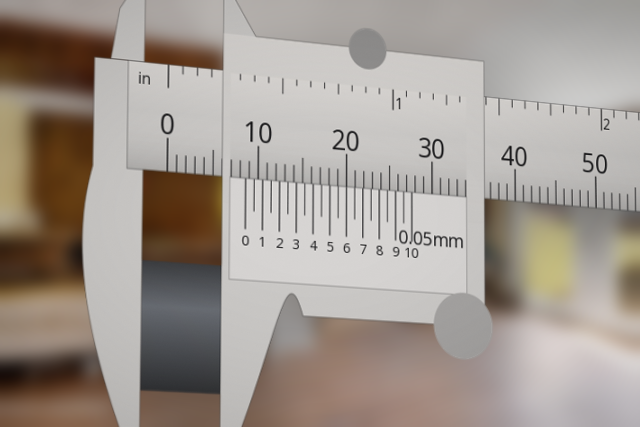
8.6 mm
